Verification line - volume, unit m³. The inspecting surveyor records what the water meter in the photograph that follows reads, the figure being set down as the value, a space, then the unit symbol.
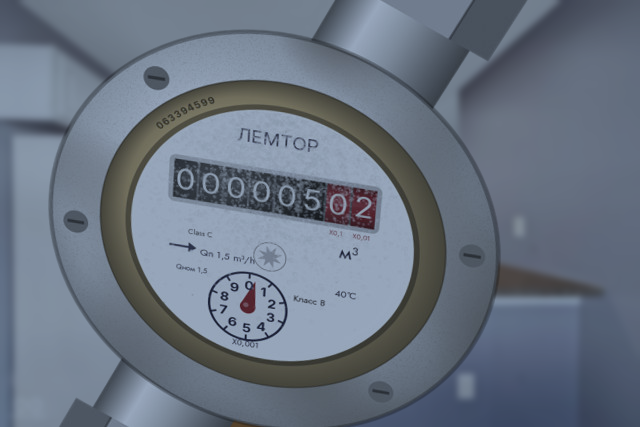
5.020 m³
